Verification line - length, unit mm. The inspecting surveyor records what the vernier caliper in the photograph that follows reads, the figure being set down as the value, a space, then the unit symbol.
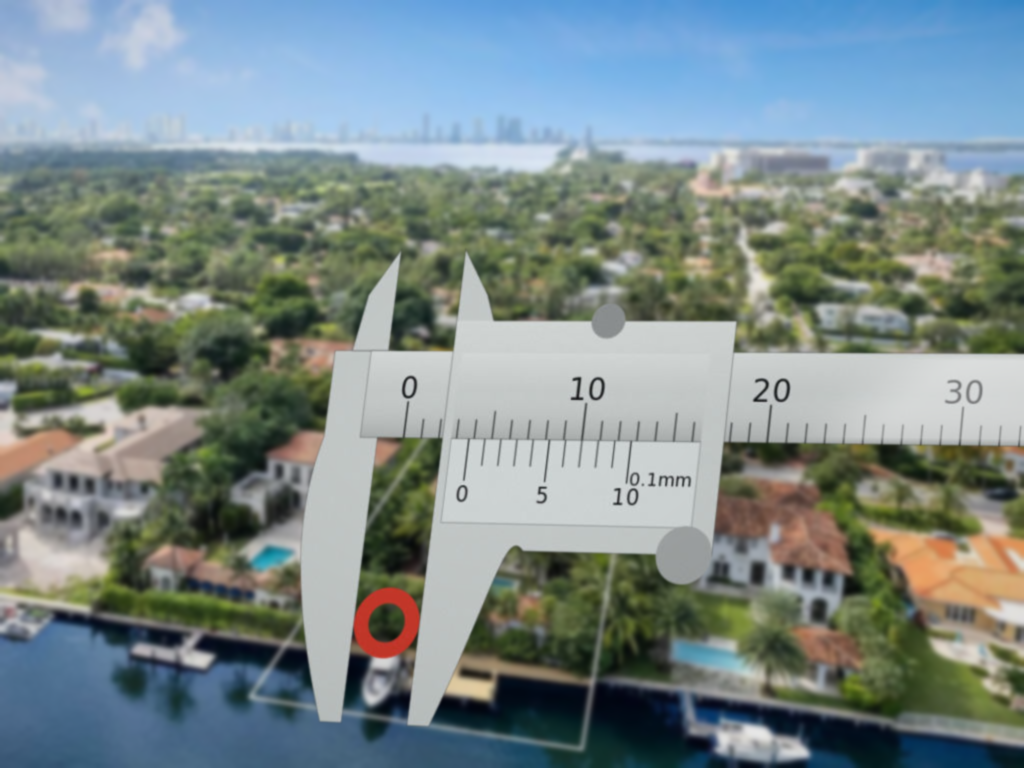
3.7 mm
